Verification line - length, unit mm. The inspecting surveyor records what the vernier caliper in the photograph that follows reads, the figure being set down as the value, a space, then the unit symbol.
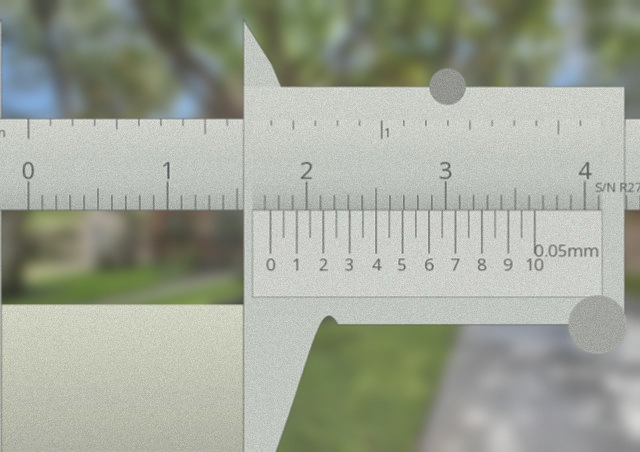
17.4 mm
